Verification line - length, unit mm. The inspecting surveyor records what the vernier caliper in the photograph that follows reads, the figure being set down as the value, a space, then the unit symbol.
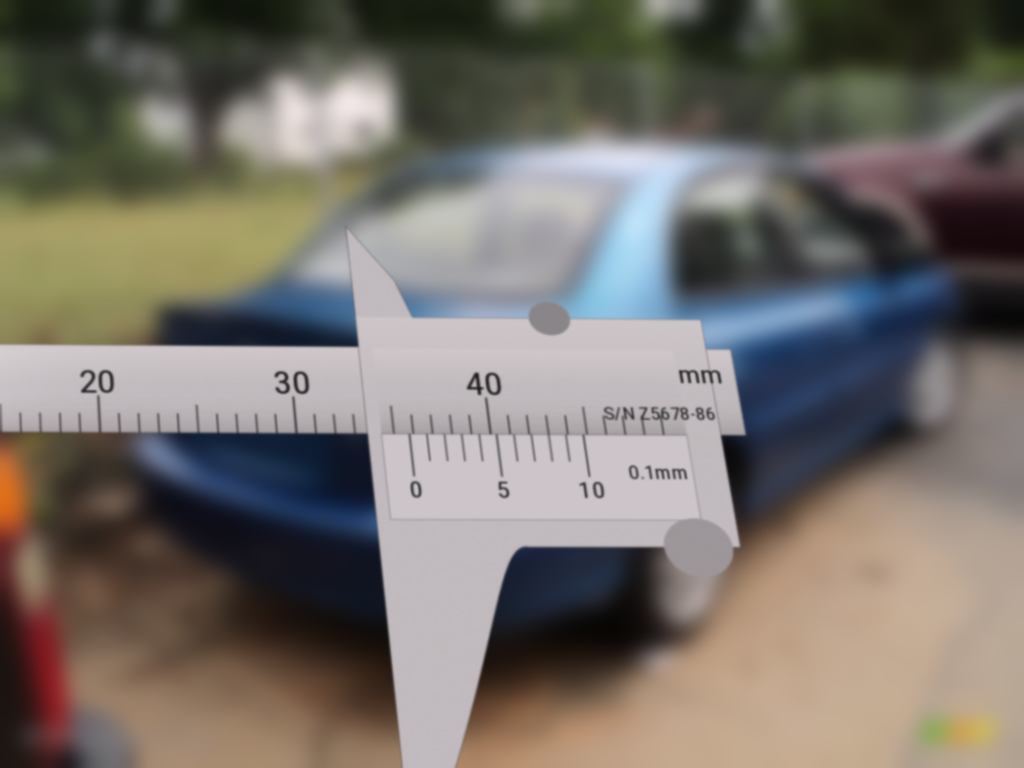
35.8 mm
